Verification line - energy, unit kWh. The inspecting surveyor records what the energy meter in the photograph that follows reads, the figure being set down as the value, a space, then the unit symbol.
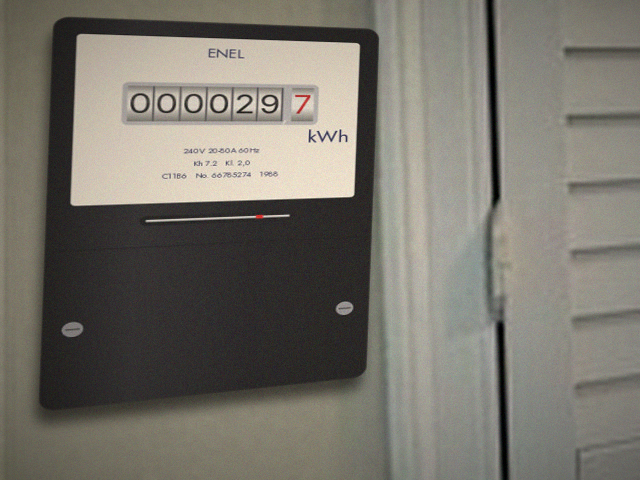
29.7 kWh
